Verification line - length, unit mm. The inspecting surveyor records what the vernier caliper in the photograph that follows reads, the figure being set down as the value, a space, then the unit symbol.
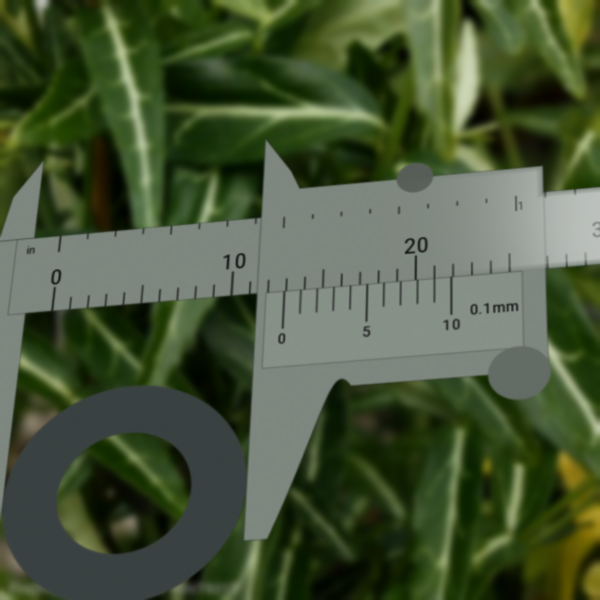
12.9 mm
